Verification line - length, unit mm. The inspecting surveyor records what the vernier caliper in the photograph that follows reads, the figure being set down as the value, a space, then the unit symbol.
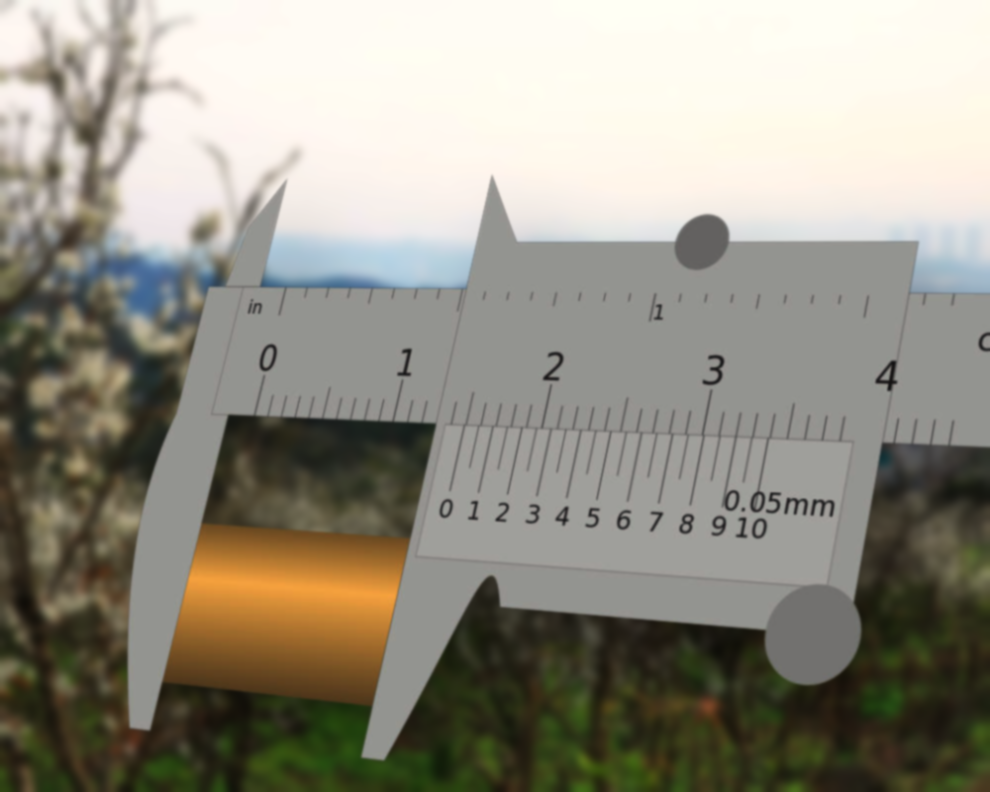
14.9 mm
